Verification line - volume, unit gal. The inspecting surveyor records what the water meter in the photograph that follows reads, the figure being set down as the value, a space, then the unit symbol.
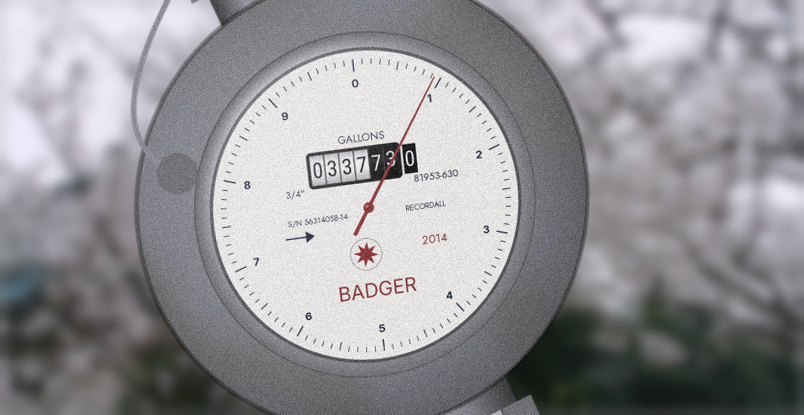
337730.9 gal
